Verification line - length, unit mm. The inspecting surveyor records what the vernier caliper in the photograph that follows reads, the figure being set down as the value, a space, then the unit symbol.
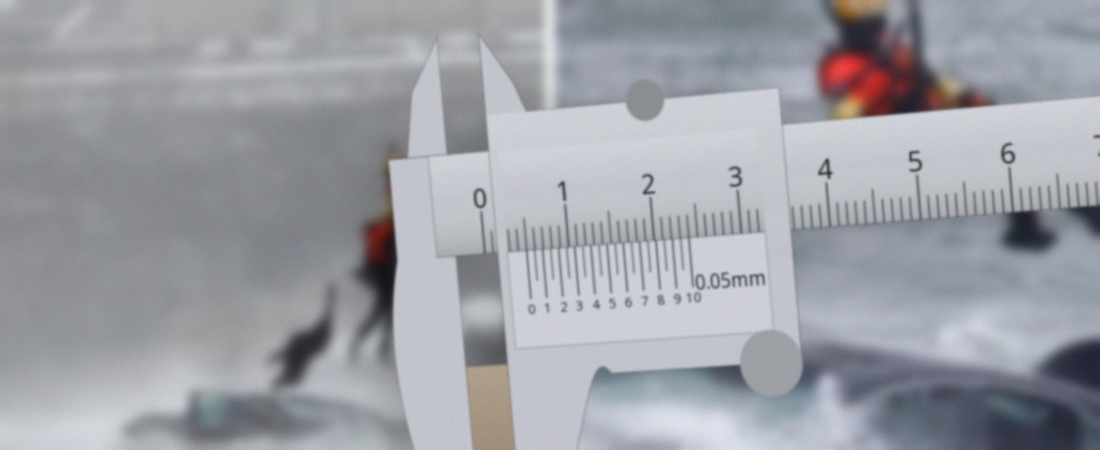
5.0 mm
